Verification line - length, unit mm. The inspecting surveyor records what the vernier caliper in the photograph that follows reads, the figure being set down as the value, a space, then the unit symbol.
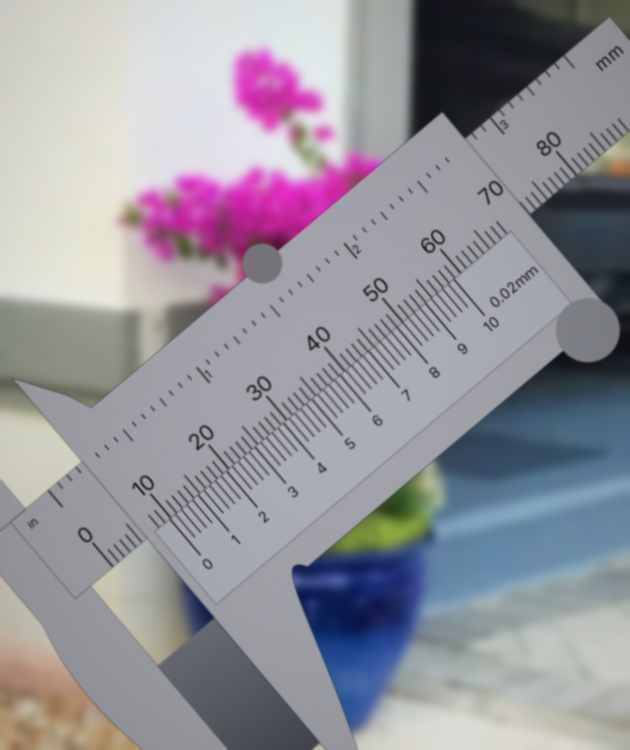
9.8 mm
